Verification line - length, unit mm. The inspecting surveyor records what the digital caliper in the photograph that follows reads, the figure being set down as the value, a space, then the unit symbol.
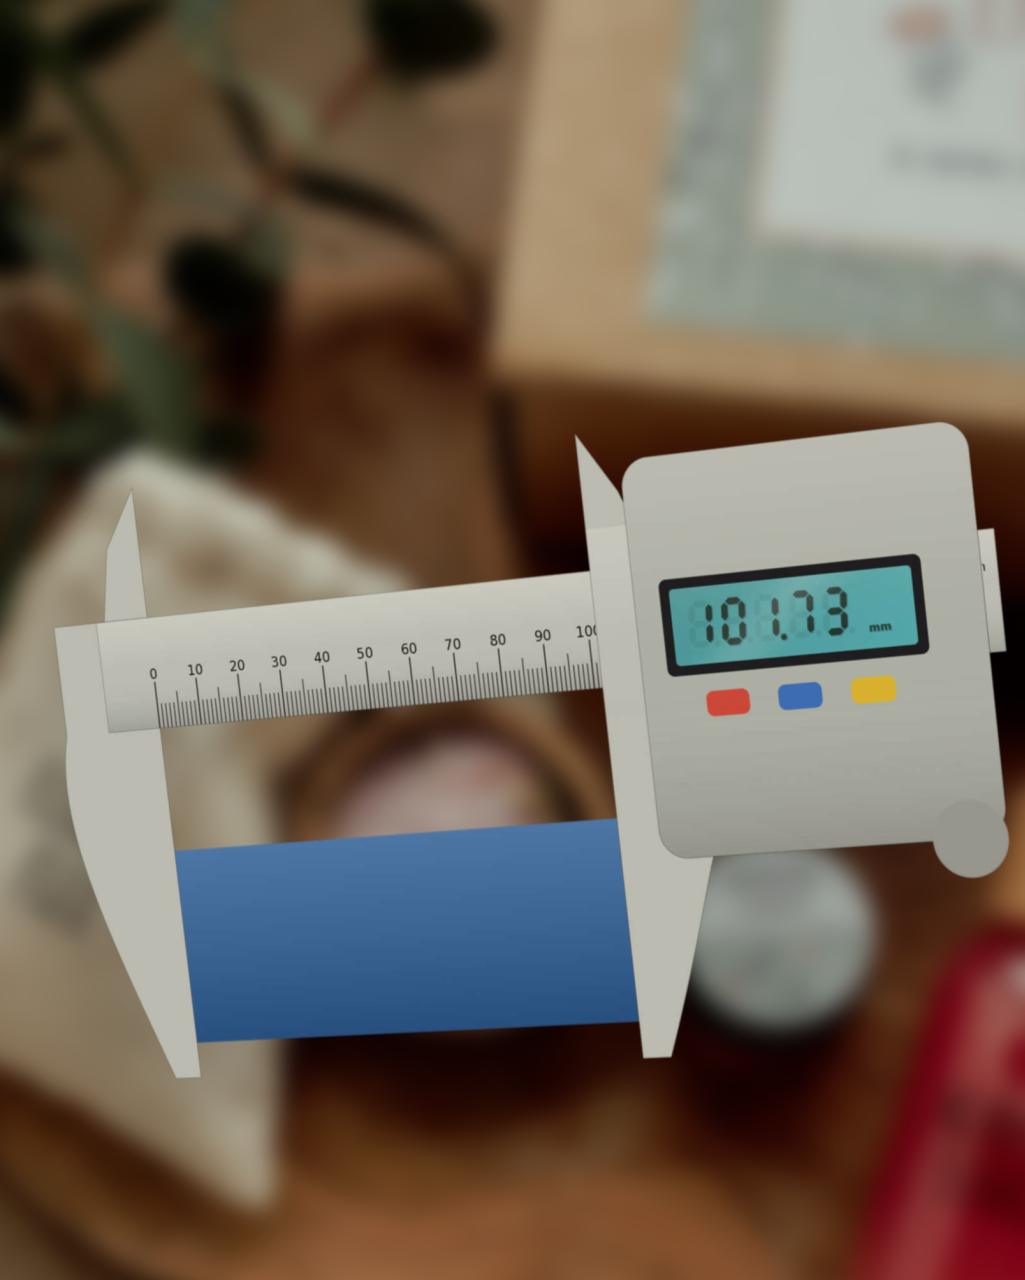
101.73 mm
